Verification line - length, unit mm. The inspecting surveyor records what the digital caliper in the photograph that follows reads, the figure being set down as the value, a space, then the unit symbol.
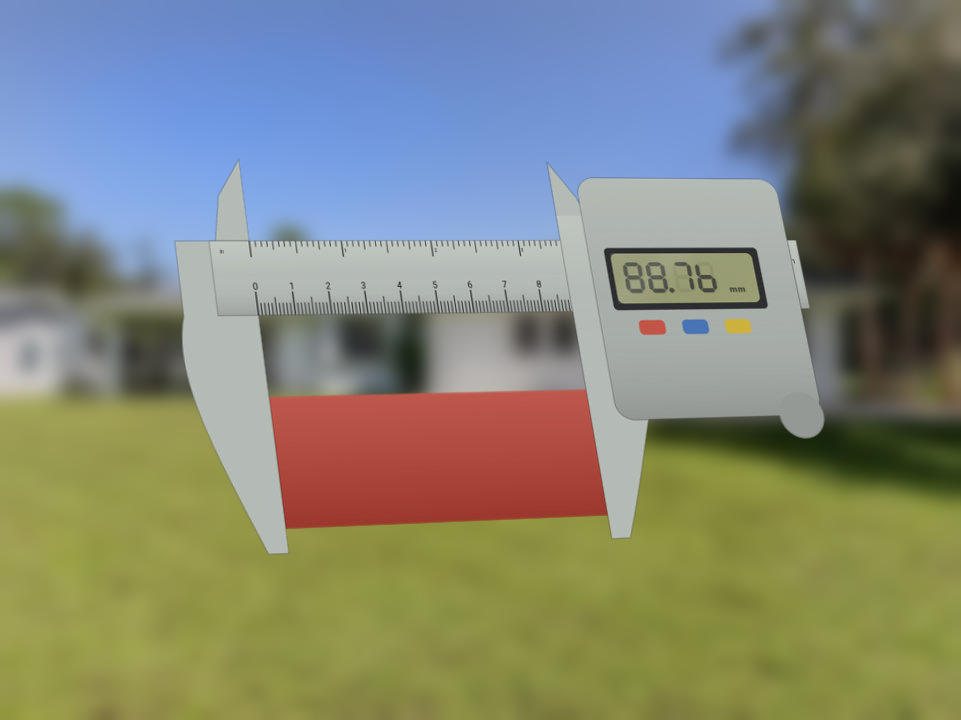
88.76 mm
